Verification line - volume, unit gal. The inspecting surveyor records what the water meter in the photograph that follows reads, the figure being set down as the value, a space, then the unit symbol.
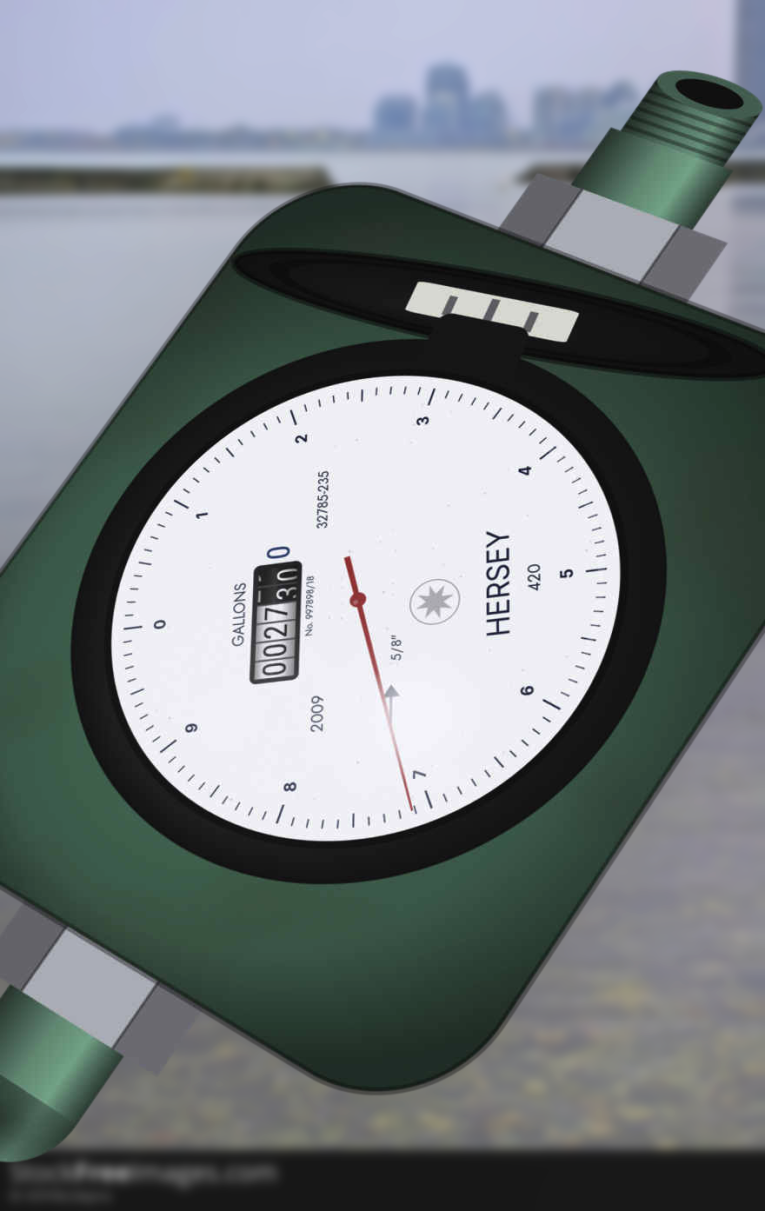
27297.1 gal
